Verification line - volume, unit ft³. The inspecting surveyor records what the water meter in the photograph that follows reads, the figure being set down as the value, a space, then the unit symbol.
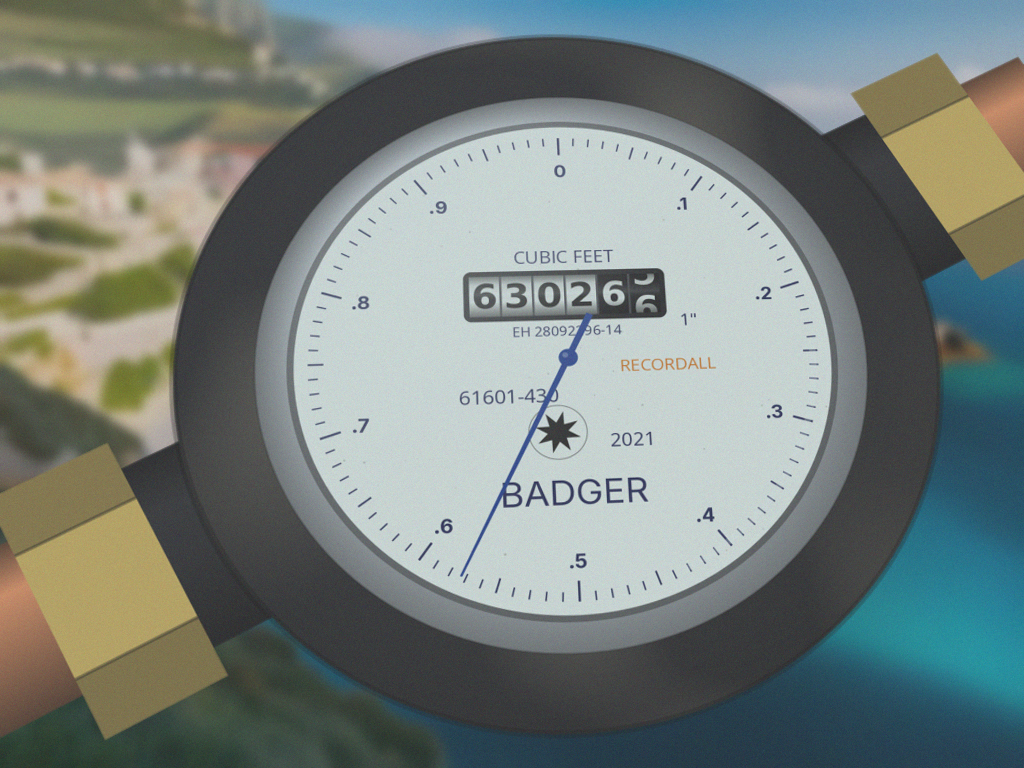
630265.57 ft³
